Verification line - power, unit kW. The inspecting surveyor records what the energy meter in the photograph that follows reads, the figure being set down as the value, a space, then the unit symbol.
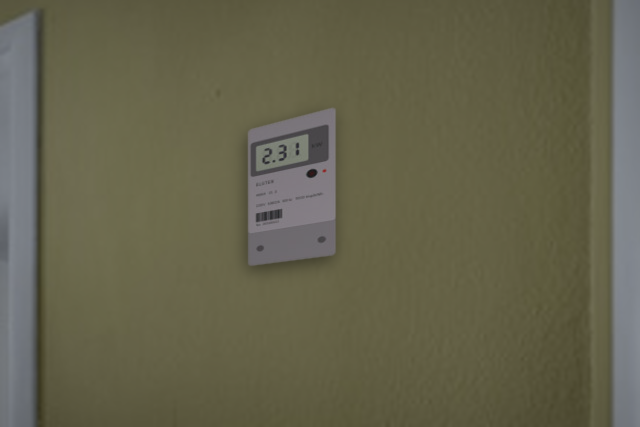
2.31 kW
